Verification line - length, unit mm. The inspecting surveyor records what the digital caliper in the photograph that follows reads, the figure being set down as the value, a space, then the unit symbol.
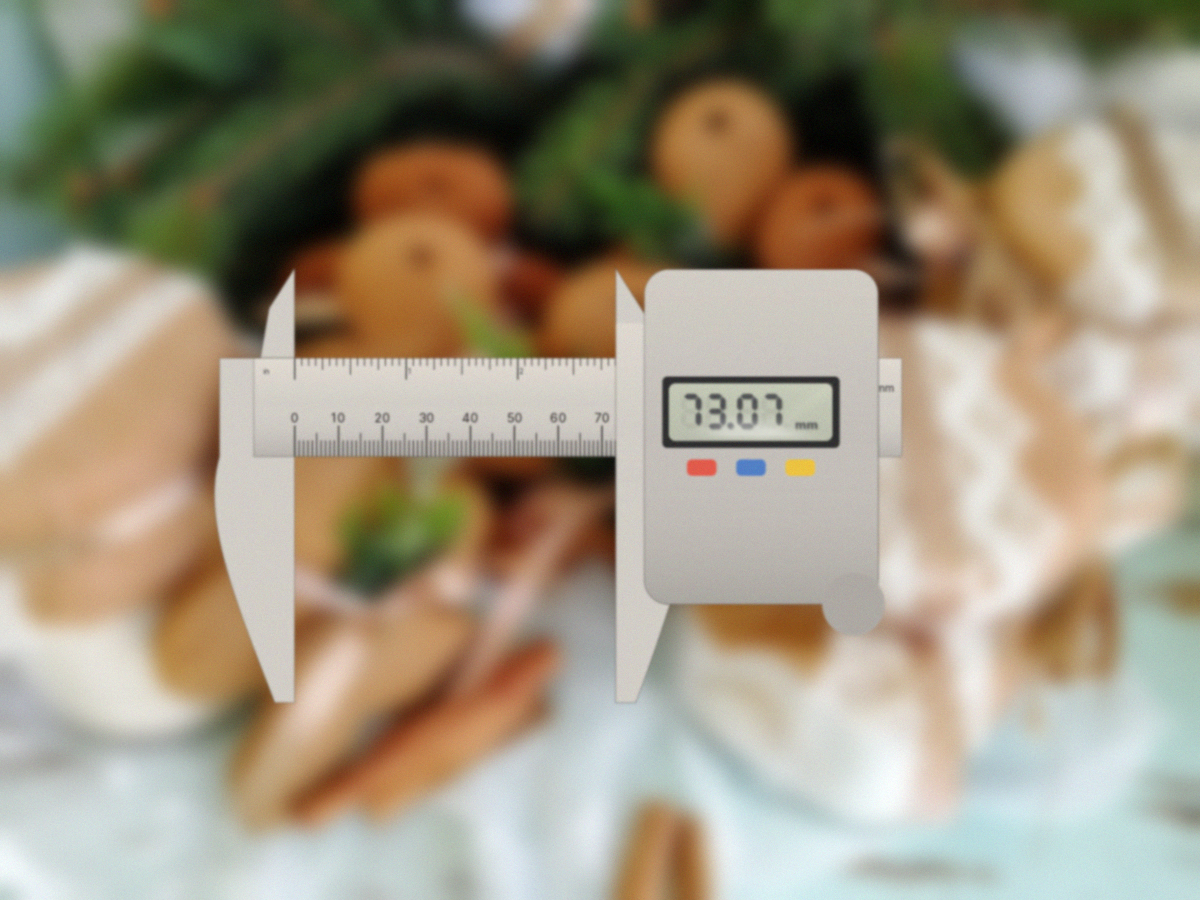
73.07 mm
